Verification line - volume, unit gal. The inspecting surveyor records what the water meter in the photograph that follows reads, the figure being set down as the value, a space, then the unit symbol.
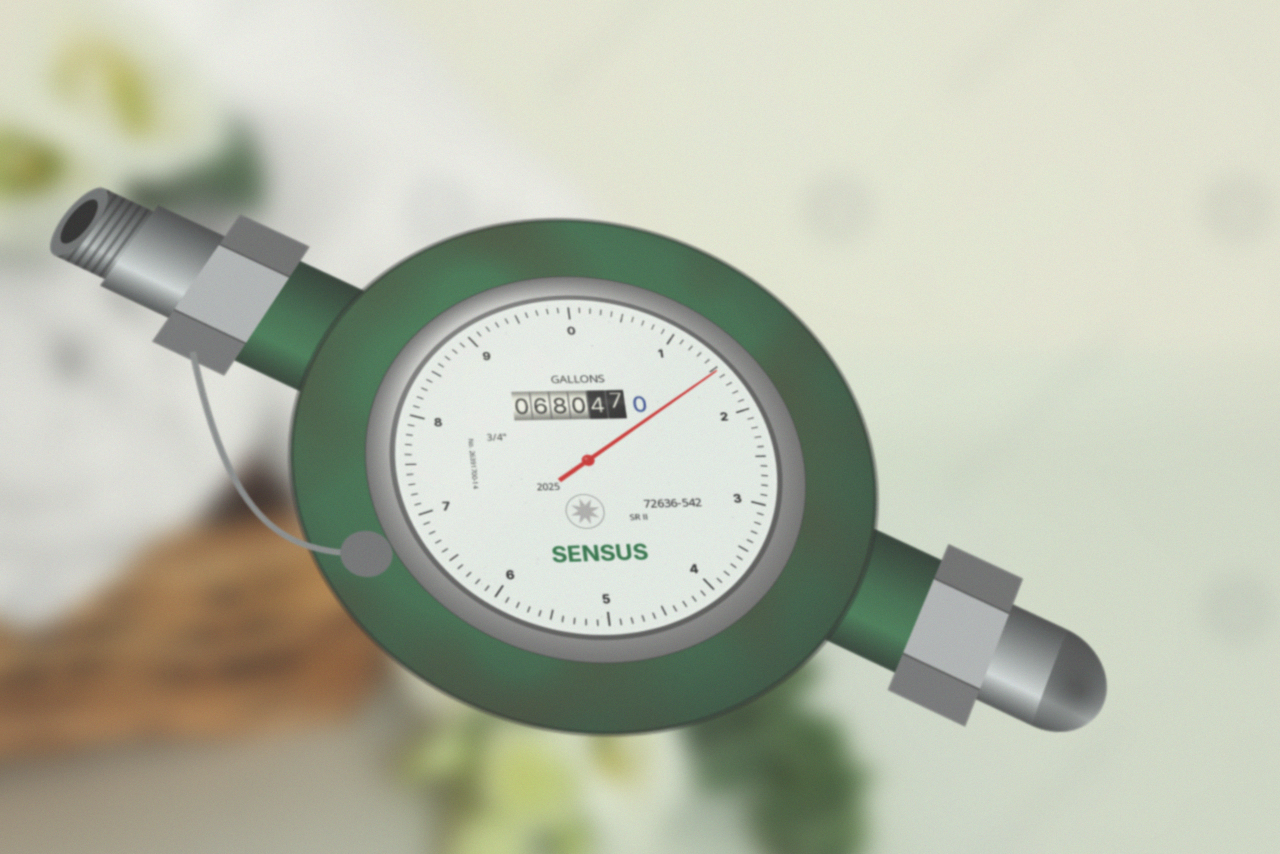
680471.5 gal
